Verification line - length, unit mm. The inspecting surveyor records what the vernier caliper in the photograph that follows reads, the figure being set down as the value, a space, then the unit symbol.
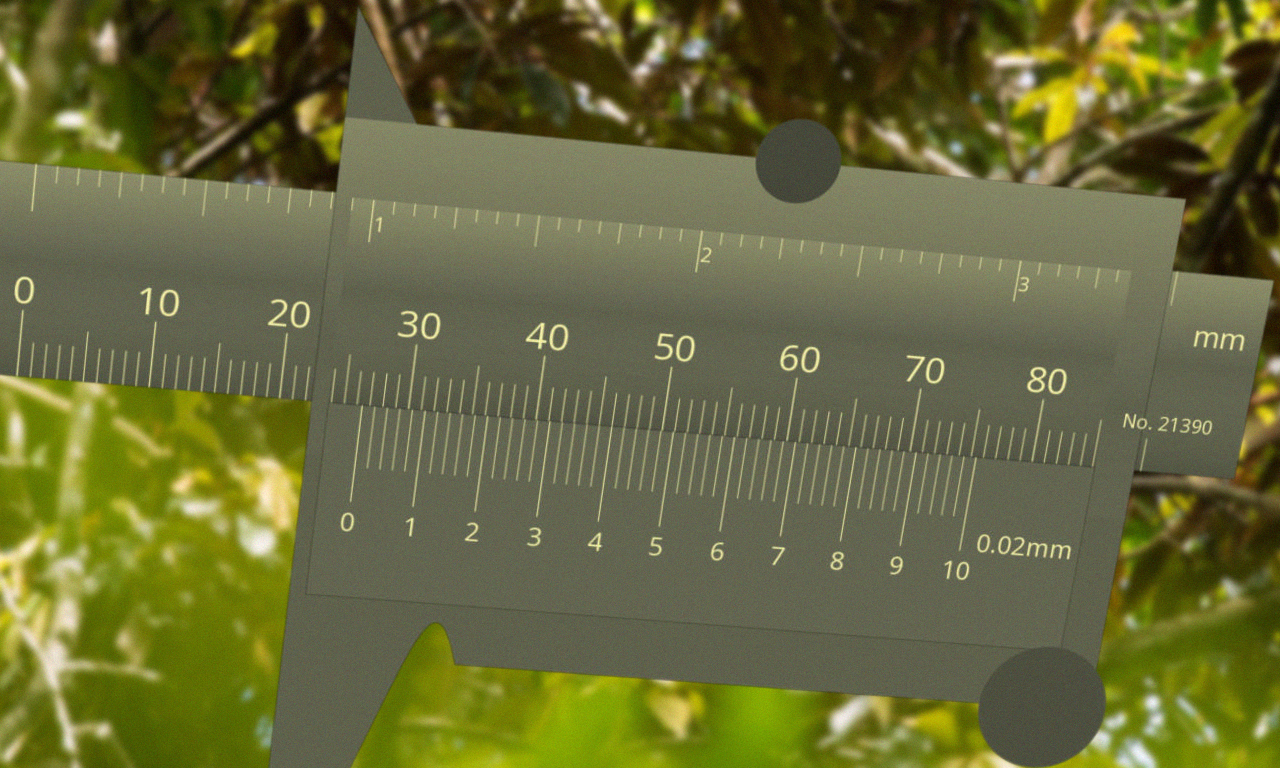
26.4 mm
